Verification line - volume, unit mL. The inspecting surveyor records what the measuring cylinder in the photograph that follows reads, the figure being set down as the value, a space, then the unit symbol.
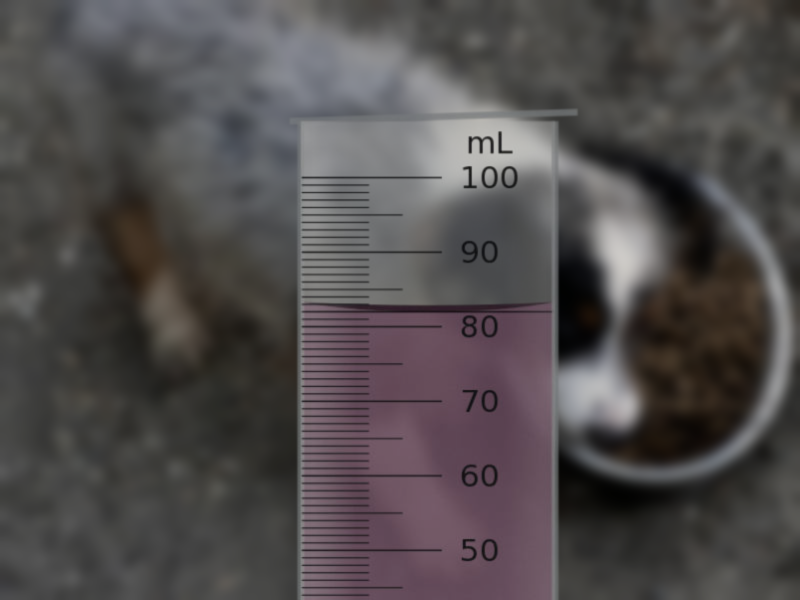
82 mL
